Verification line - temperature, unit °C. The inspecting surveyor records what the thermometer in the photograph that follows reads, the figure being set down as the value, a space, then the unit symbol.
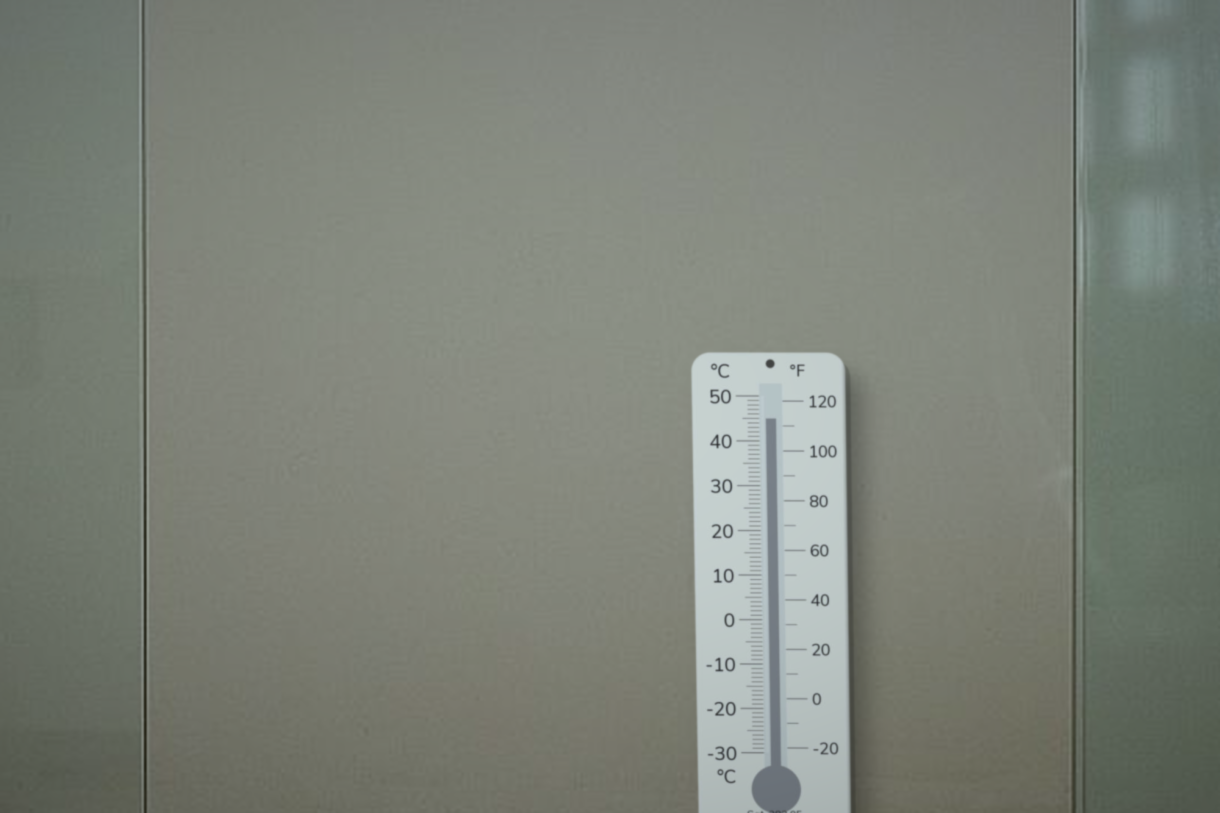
45 °C
